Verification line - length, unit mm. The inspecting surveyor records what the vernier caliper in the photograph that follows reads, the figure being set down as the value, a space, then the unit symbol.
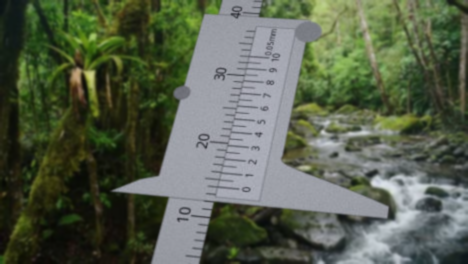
14.0 mm
